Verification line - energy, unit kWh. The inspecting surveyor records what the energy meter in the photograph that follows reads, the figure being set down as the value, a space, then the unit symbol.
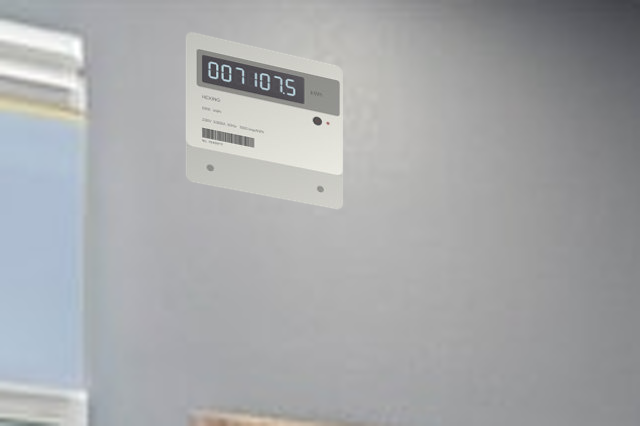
7107.5 kWh
